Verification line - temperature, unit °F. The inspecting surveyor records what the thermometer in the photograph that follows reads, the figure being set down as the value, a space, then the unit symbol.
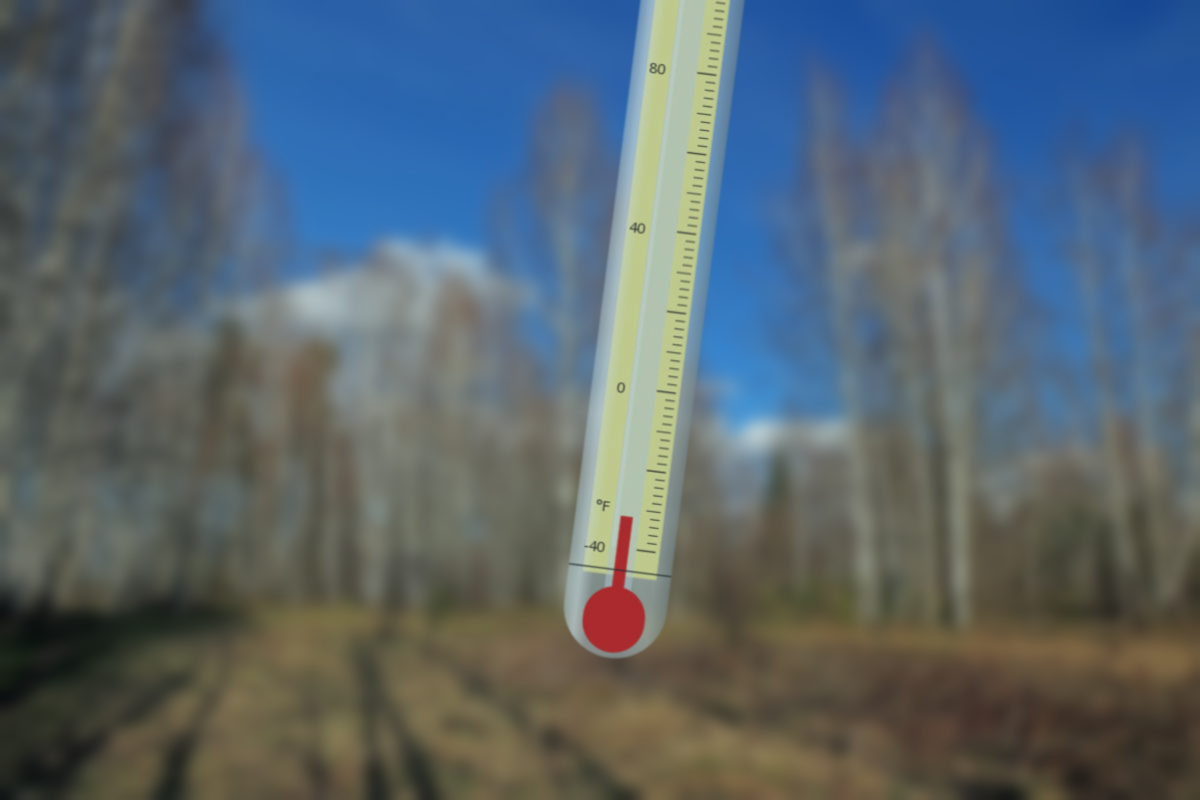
-32 °F
